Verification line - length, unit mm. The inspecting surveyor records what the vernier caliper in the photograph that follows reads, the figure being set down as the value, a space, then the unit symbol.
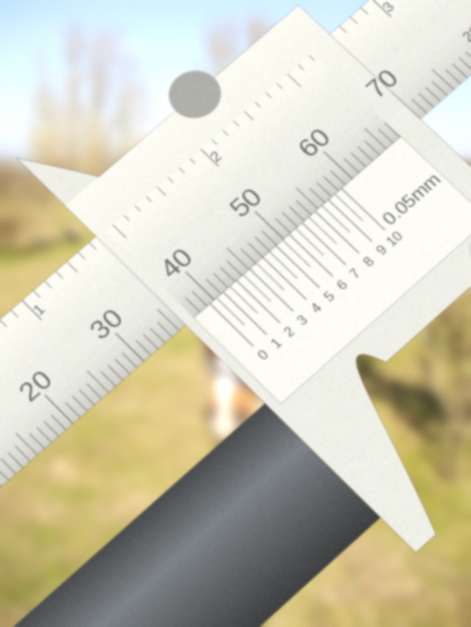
39.4 mm
